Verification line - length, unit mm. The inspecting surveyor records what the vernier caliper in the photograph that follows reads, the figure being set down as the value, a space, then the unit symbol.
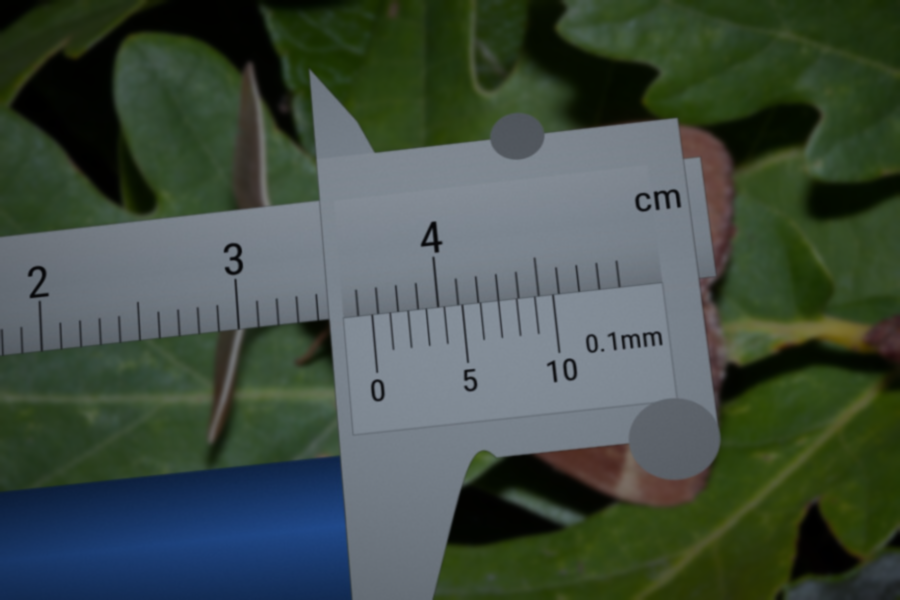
36.7 mm
